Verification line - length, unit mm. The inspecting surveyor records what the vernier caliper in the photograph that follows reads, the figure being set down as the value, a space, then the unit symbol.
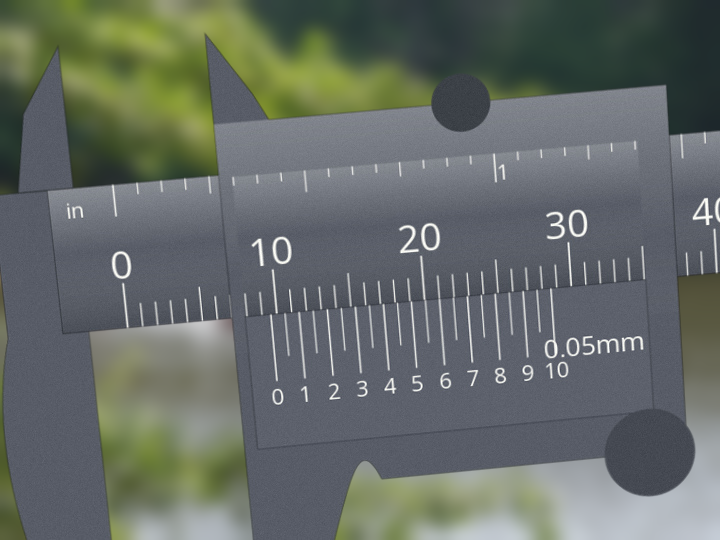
9.6 mm
